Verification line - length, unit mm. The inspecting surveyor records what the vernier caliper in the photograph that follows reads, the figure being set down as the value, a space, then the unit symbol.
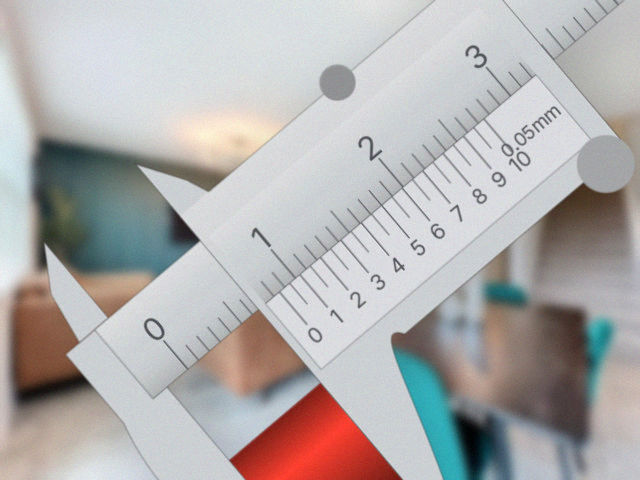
8.5 mm
